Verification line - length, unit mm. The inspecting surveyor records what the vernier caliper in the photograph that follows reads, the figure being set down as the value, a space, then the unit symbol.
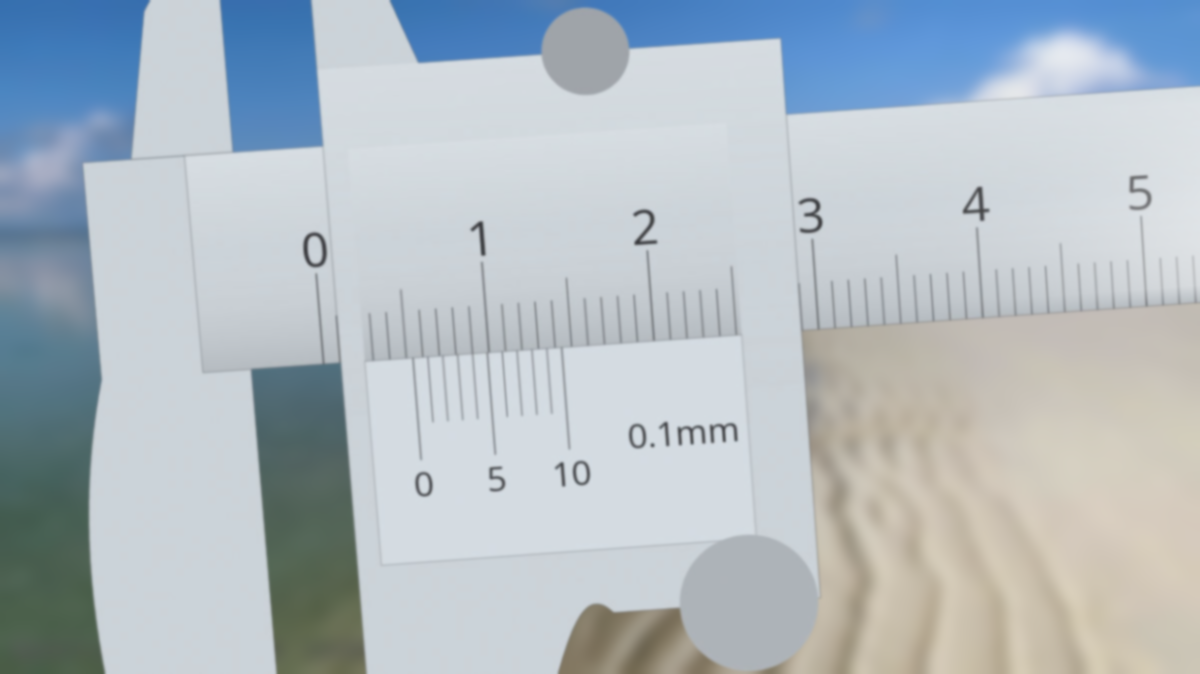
5.4 mm
